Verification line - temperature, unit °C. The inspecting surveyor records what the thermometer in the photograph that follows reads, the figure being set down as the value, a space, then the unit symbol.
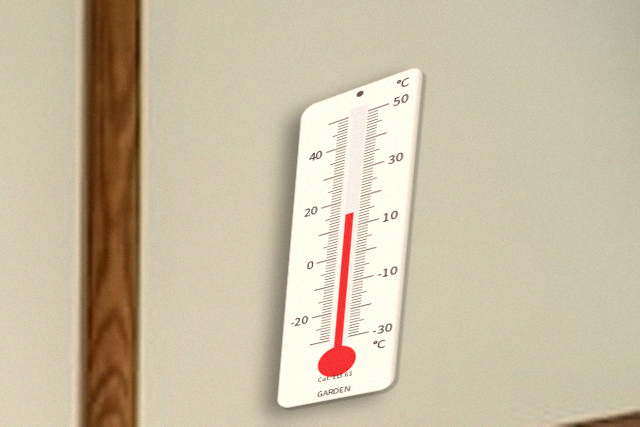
15 °C
